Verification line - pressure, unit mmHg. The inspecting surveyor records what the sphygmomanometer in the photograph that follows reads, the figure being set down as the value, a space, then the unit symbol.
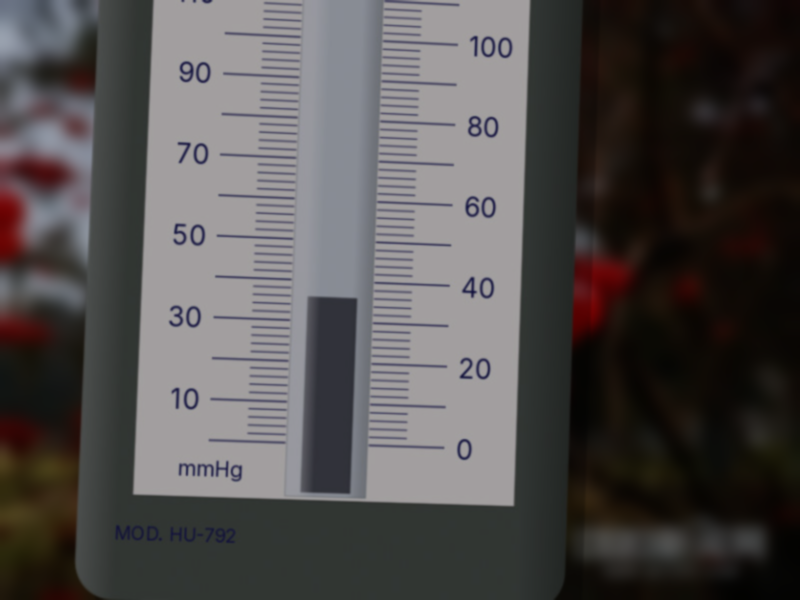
36 mmHg
